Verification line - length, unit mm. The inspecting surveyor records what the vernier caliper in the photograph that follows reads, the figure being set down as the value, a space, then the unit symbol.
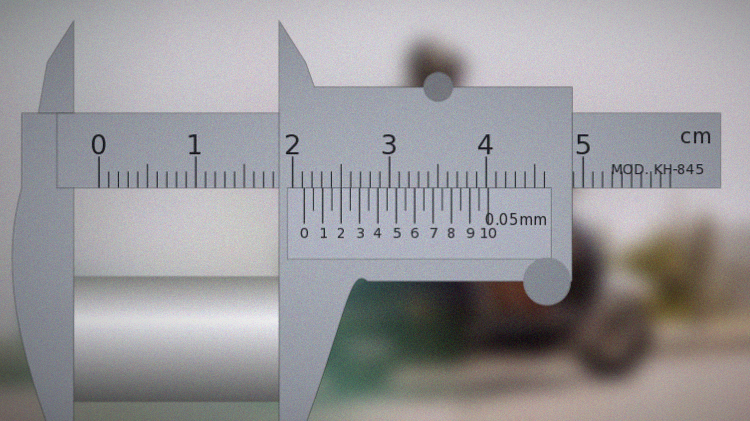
21.2 mm
